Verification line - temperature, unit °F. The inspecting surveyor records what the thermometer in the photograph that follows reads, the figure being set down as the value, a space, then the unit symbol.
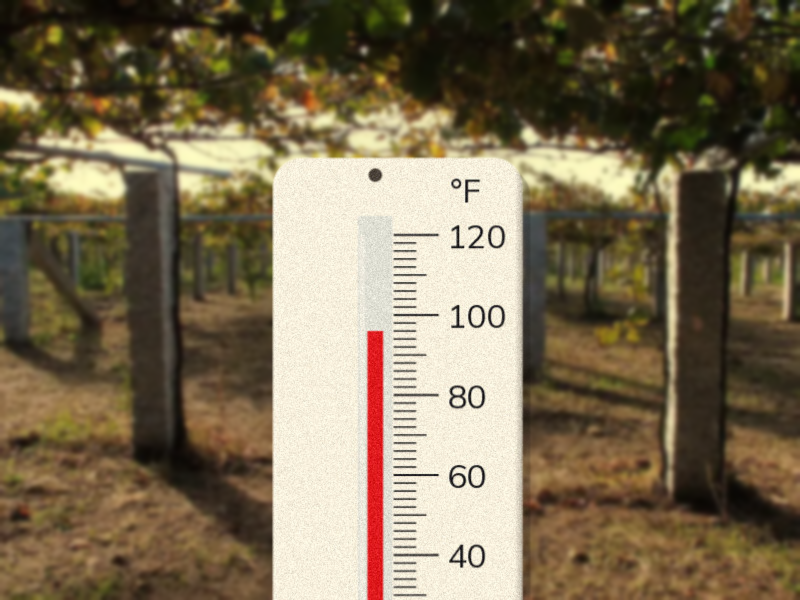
96 °F
